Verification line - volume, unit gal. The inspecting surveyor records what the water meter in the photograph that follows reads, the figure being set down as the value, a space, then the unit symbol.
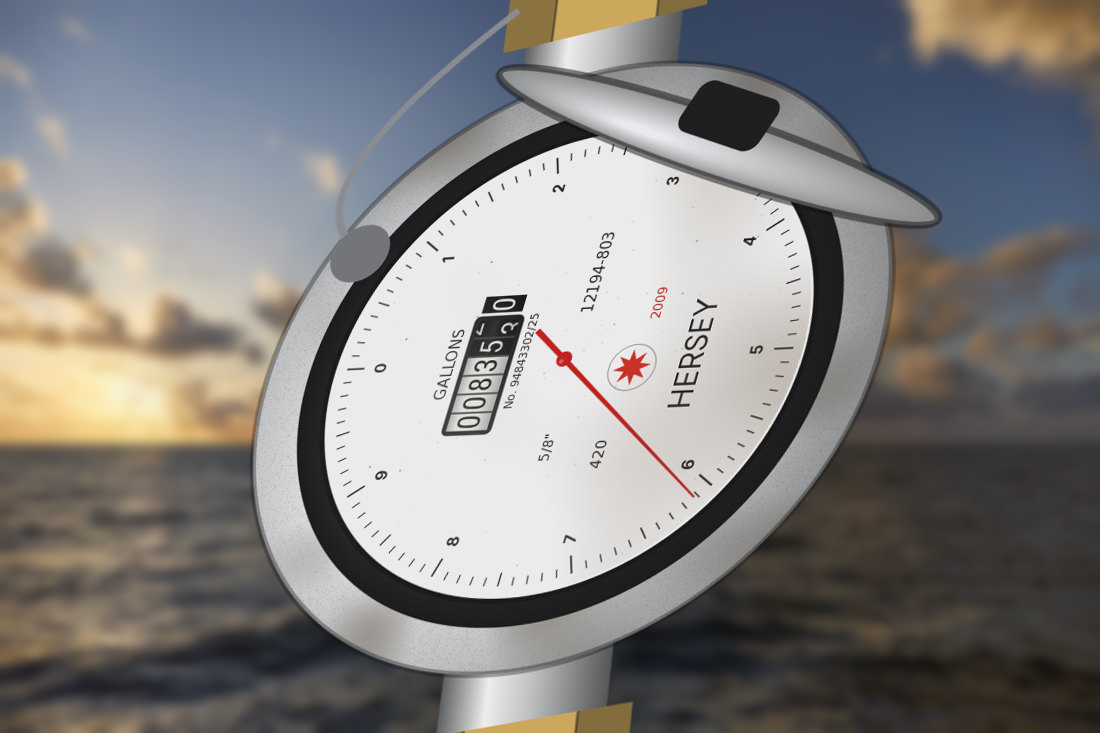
83526.1 gal
